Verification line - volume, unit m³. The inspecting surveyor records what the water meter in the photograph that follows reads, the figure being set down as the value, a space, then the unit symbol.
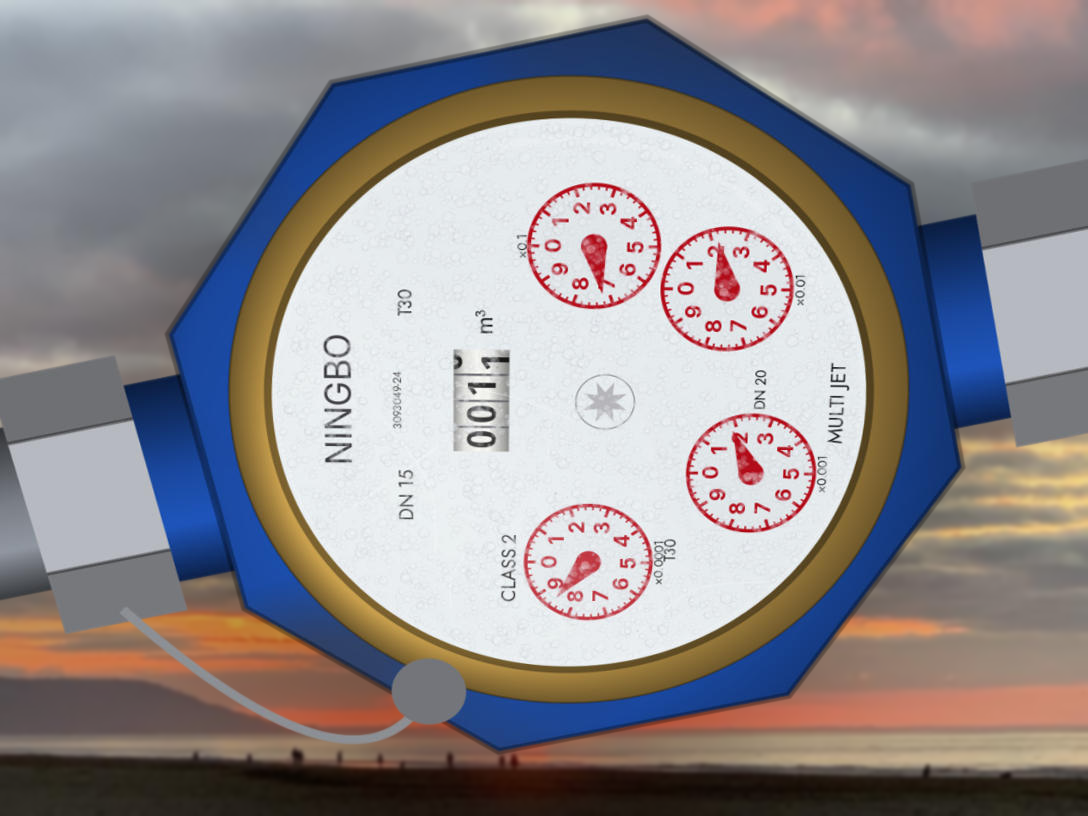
10.7218 m³
